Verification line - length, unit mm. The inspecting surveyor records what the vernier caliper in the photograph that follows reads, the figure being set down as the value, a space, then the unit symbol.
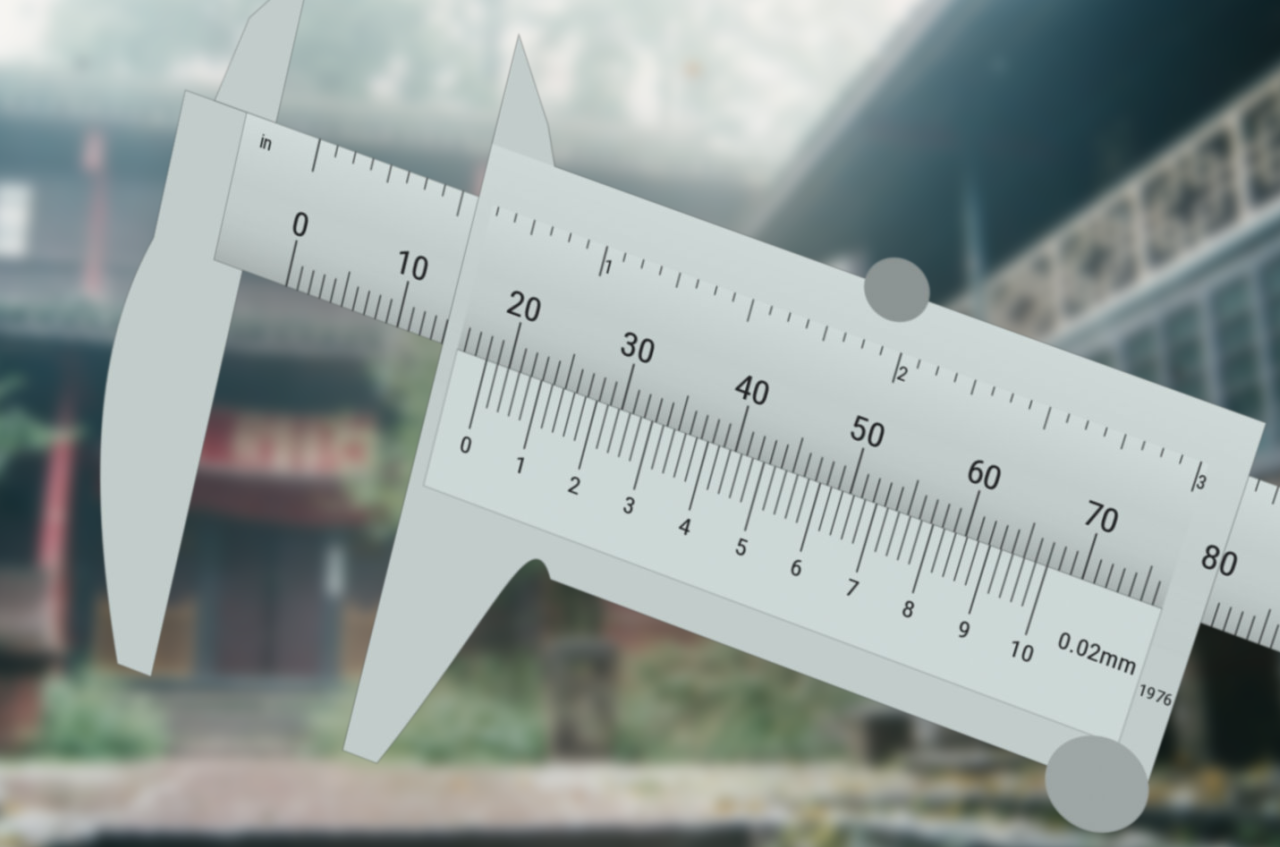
18.0 mm
